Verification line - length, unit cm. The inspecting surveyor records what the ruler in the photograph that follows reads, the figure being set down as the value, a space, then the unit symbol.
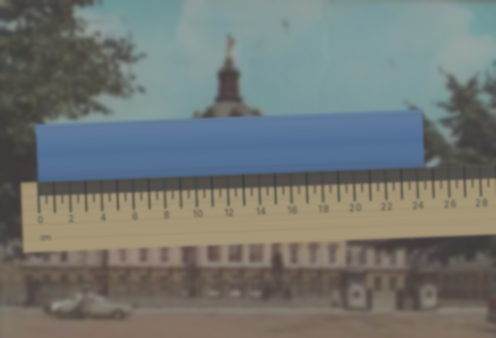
24.5 cm
